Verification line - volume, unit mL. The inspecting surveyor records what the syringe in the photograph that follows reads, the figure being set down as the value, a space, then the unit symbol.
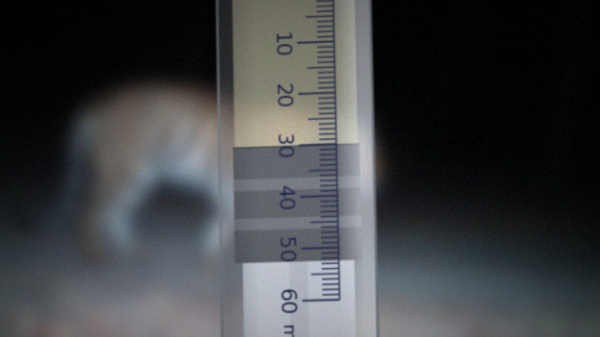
30 mL
